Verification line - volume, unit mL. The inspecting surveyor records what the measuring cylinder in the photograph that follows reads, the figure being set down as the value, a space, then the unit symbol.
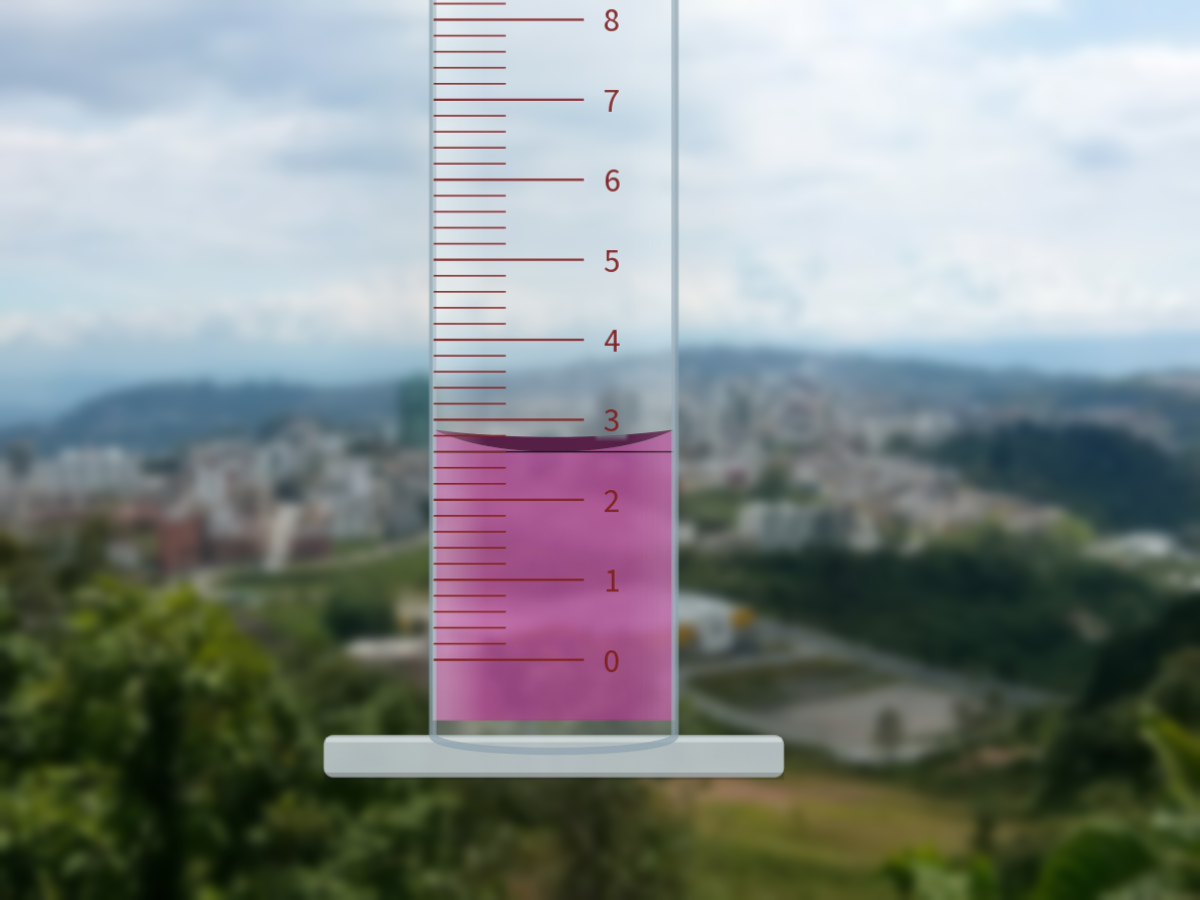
2.6 mL
